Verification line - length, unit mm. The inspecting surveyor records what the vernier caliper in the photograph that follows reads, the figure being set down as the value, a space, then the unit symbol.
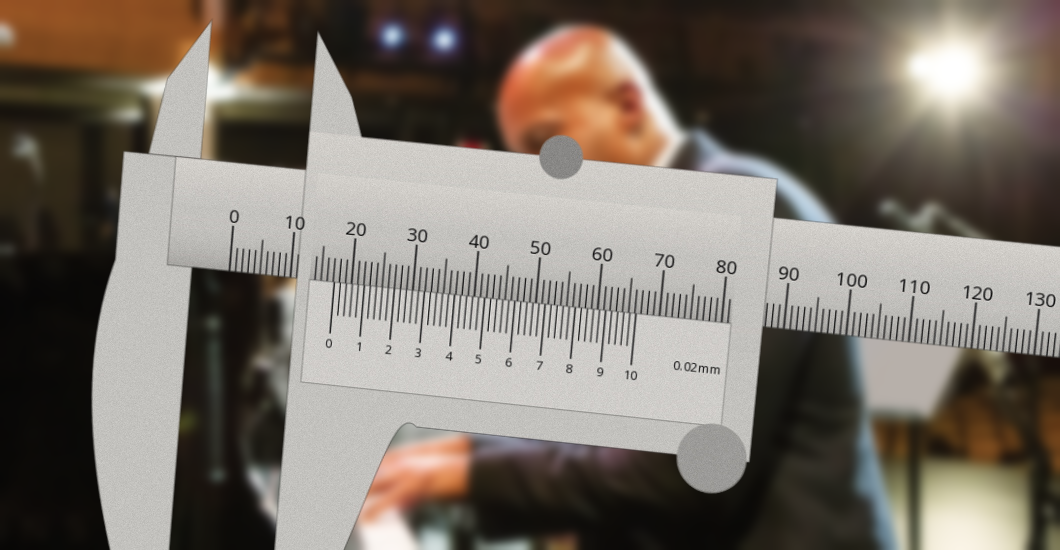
17.2 mm
